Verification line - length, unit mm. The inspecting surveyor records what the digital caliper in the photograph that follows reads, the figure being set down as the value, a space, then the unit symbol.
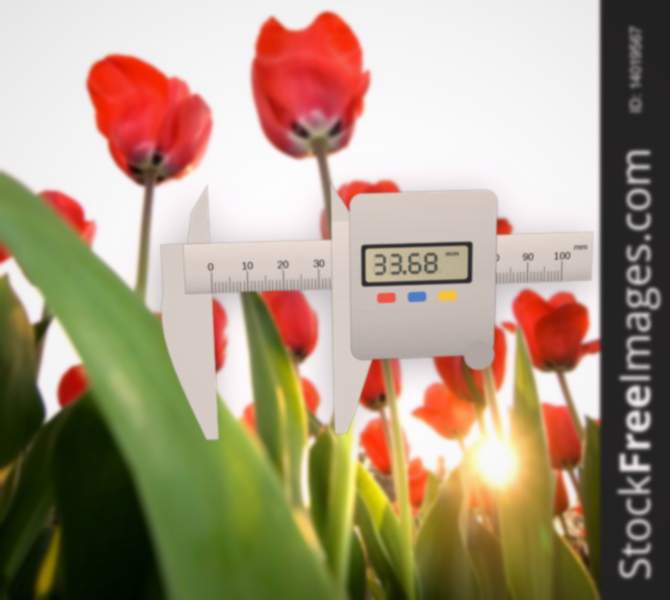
33.68 mm
